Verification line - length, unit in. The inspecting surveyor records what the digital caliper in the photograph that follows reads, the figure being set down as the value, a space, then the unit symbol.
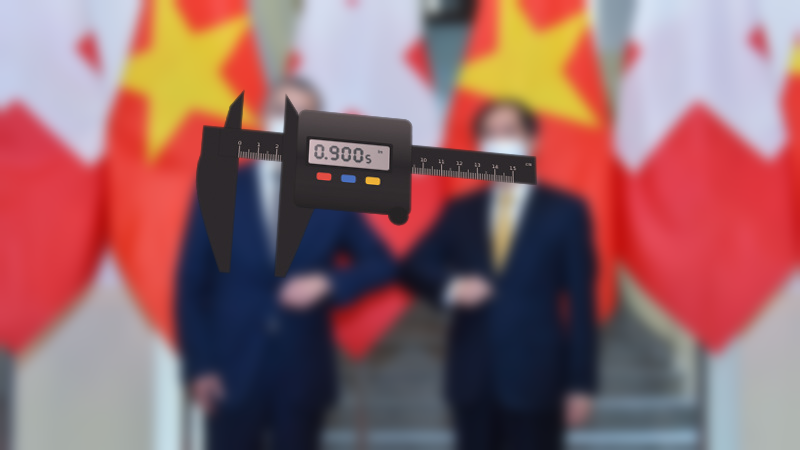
0.9005 in
